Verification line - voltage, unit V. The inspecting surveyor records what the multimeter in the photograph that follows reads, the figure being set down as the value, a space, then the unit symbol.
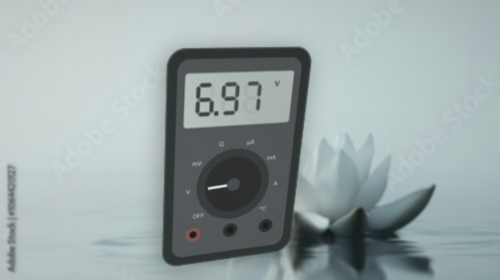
6.97 V
